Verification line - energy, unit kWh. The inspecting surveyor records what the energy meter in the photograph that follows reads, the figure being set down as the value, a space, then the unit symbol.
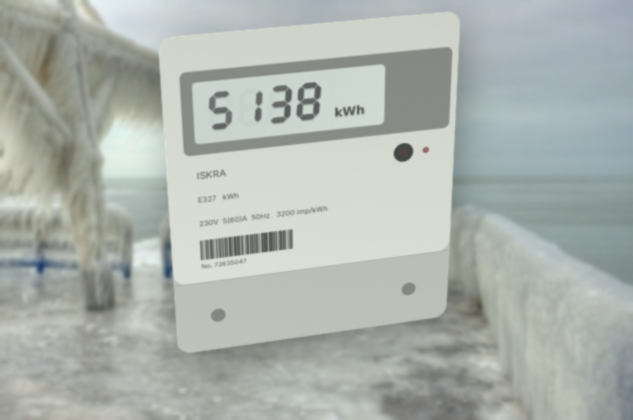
5138 kWh
